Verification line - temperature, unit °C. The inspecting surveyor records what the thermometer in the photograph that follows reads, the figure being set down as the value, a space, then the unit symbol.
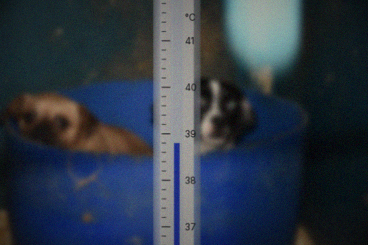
38.8 °C
